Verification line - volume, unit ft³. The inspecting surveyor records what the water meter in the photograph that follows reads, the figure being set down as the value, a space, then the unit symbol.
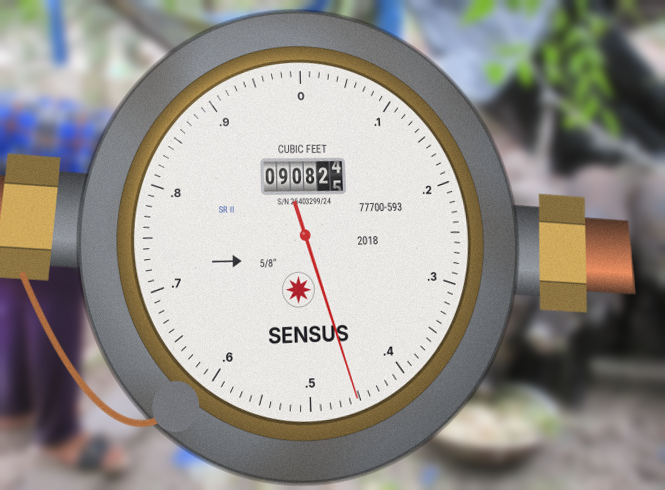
90824.45 ft³
